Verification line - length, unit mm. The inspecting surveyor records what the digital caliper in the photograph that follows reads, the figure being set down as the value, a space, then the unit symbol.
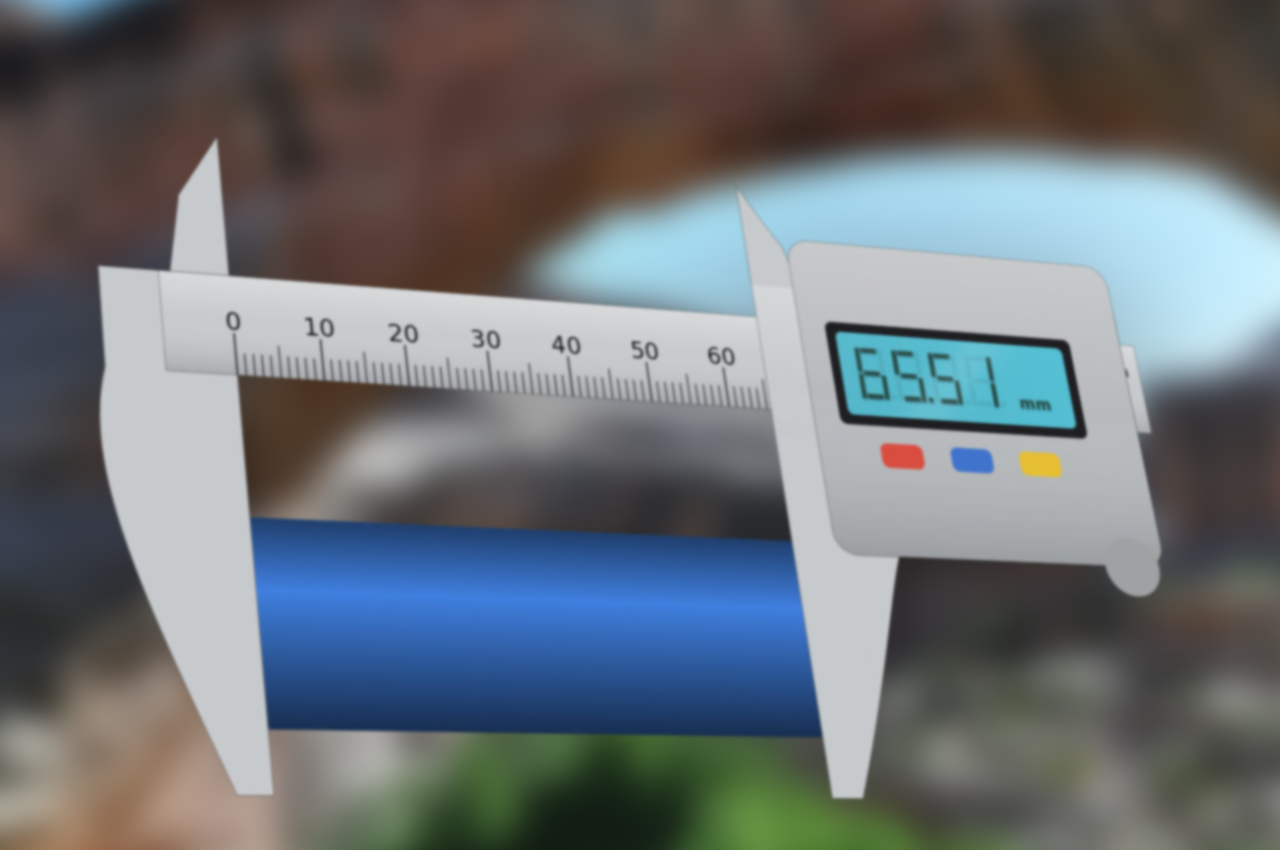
65.51 mm
